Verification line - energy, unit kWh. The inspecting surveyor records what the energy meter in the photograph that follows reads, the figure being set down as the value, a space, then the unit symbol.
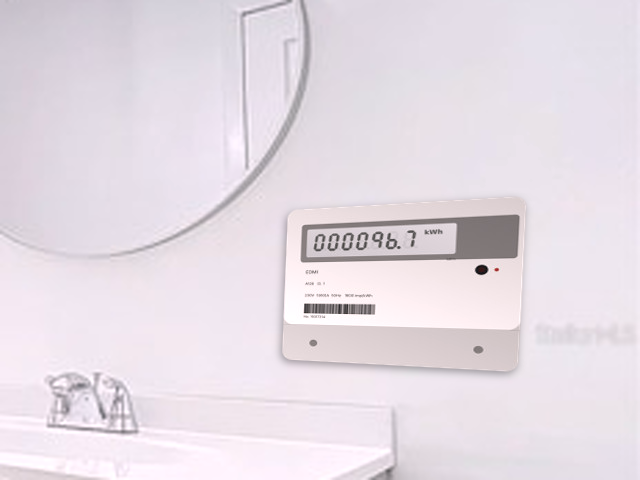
96.7 kWh
